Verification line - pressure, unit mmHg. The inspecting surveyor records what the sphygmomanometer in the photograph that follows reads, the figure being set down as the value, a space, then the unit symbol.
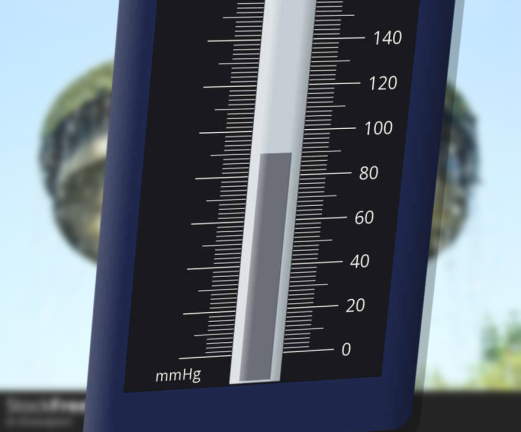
90 mmHg
